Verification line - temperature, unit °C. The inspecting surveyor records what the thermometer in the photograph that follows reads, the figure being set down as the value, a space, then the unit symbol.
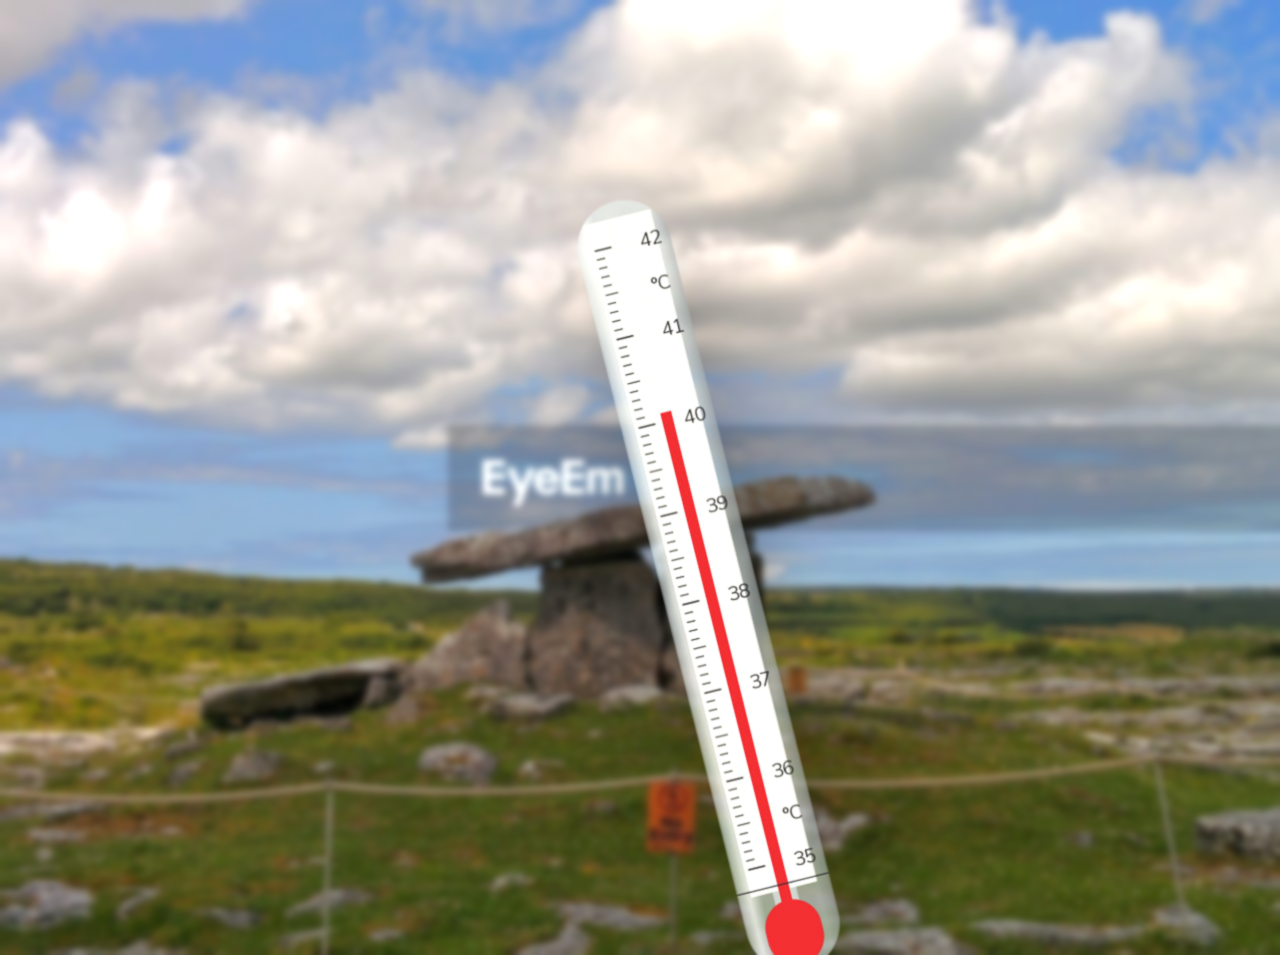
40.1 °C
